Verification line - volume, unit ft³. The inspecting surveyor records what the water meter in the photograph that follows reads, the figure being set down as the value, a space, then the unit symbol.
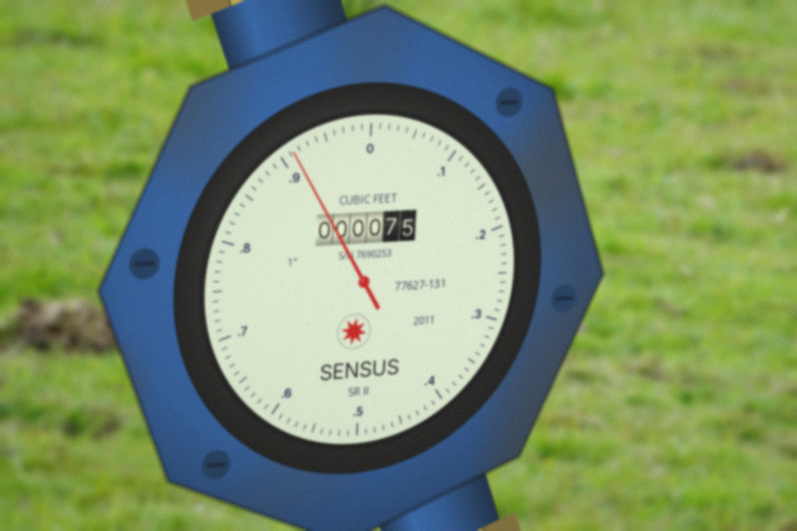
74.91 ft³
